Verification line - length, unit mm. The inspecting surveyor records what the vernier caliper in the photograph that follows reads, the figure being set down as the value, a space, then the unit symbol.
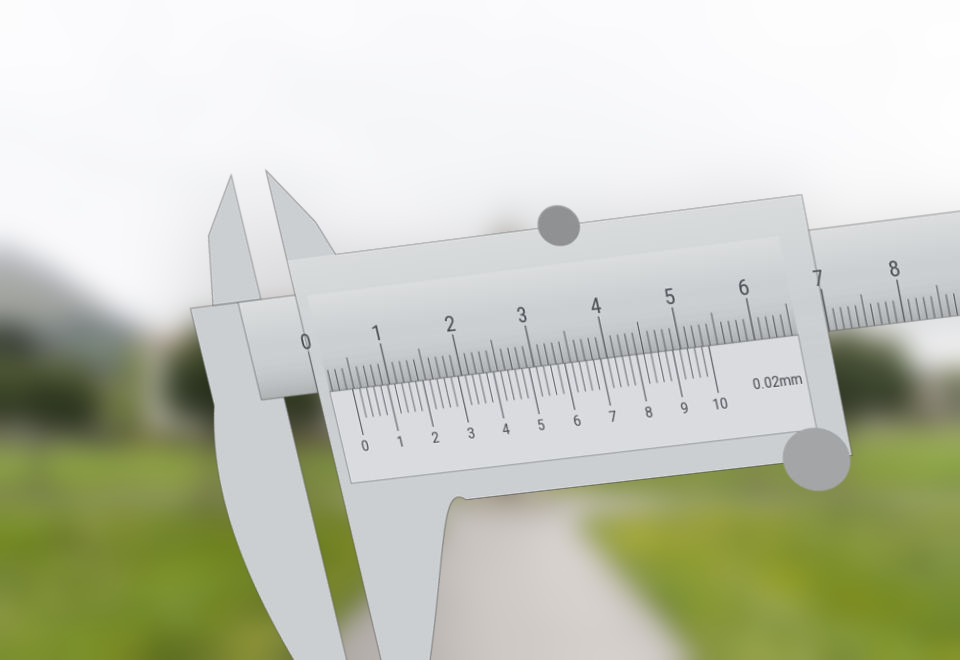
4.8 mm
